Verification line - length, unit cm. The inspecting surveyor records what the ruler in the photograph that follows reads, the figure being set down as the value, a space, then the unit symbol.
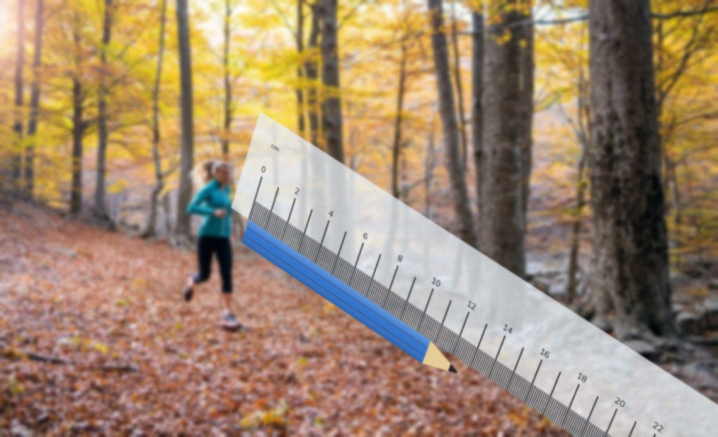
12.5 cm
